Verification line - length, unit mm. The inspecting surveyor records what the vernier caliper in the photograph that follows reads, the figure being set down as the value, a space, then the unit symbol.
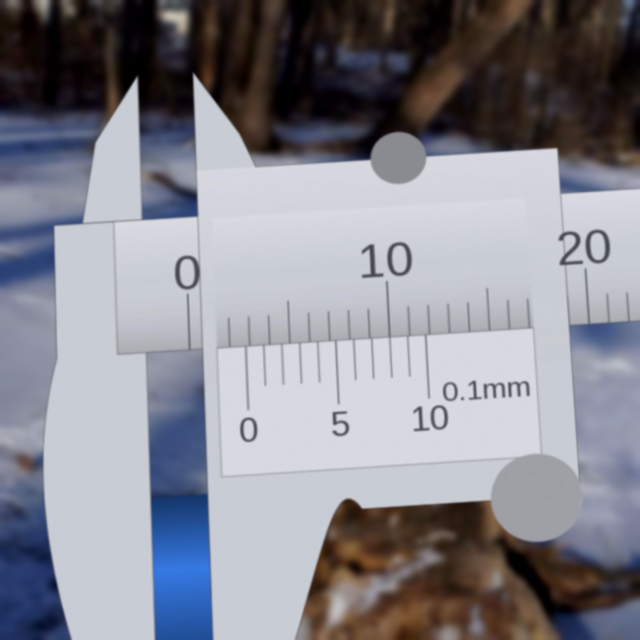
2.8 mm
